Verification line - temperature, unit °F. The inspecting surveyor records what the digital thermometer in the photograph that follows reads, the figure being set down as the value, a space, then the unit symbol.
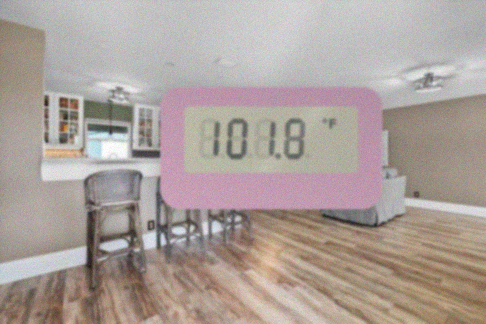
101.8 °F
